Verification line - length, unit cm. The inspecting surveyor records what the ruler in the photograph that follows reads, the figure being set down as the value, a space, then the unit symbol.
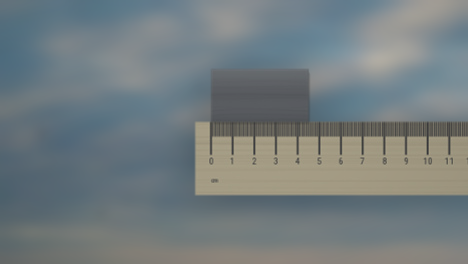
4.5 cm
